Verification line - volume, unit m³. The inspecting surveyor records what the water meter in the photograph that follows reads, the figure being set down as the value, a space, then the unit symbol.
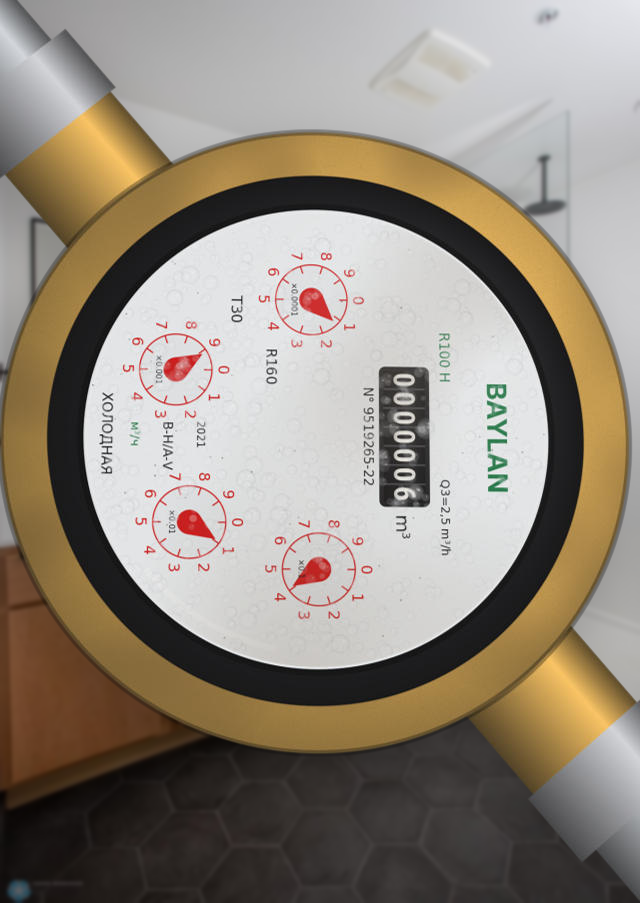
6.4091 m³
